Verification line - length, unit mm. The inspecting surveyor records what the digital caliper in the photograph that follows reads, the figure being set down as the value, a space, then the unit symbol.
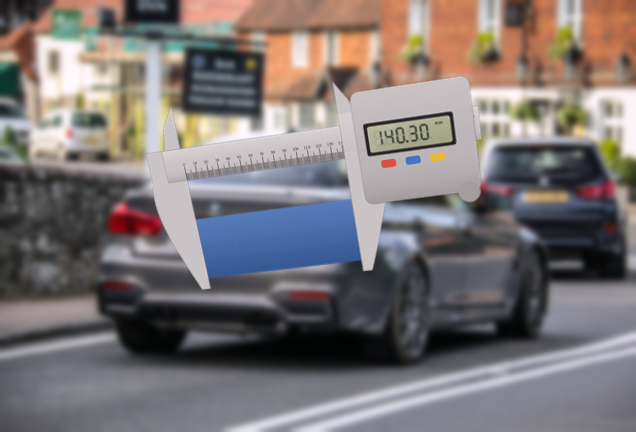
140.30 mm
